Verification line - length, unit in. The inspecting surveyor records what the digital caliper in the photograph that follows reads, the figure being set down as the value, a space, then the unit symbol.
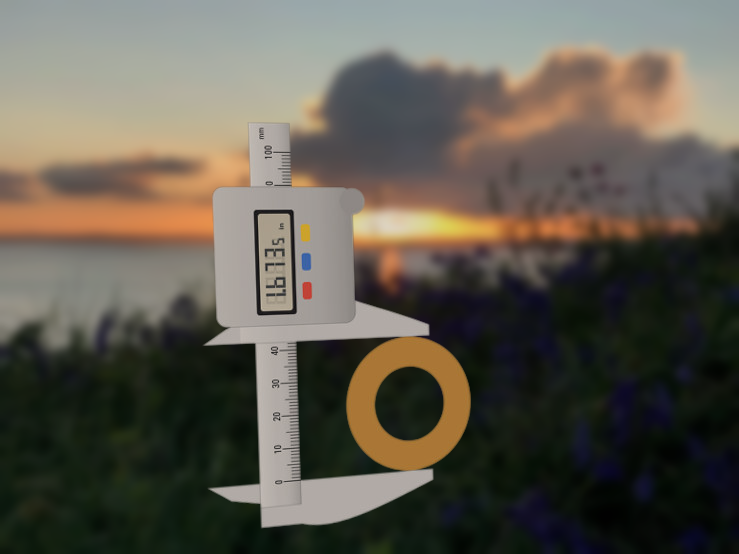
1.6735 in
